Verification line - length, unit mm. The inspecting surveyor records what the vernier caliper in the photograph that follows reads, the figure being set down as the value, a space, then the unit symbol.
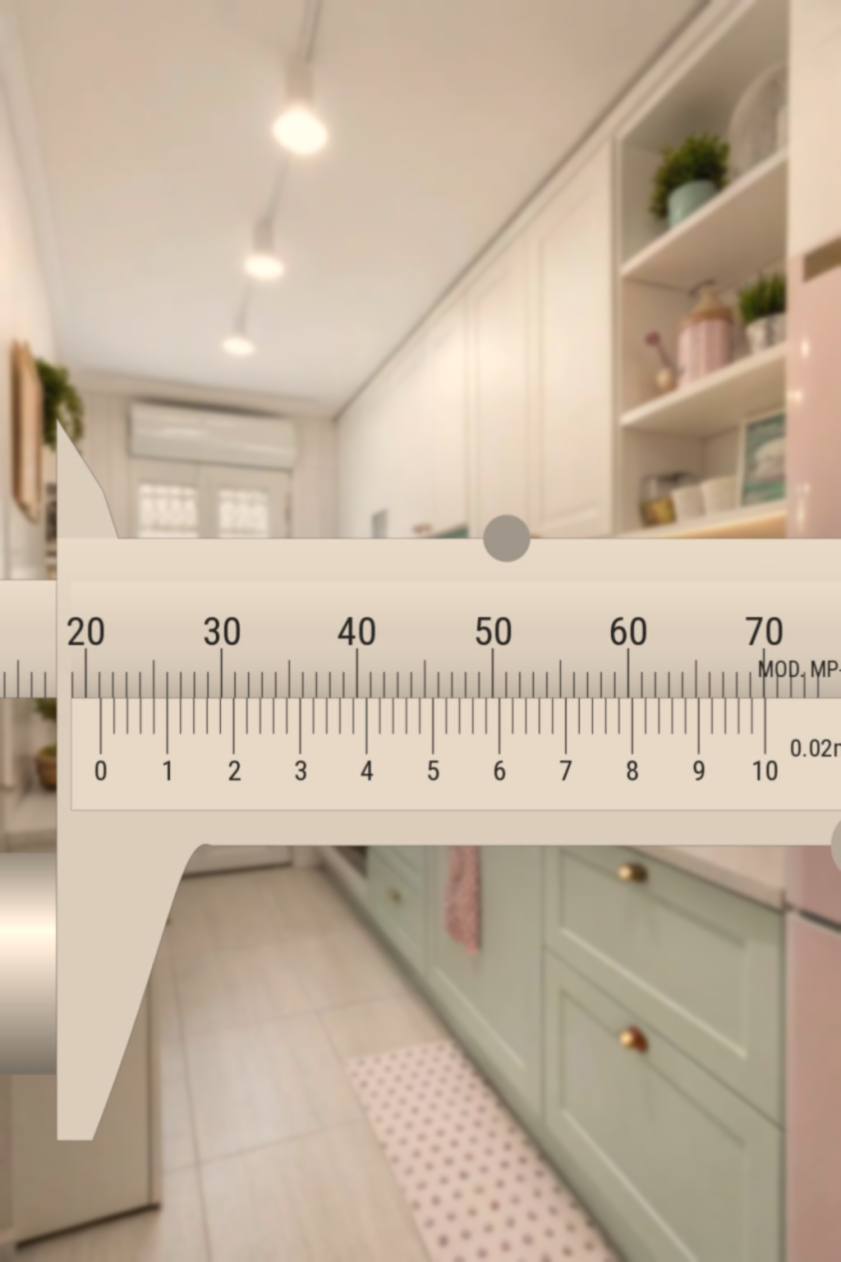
21.1 mm
